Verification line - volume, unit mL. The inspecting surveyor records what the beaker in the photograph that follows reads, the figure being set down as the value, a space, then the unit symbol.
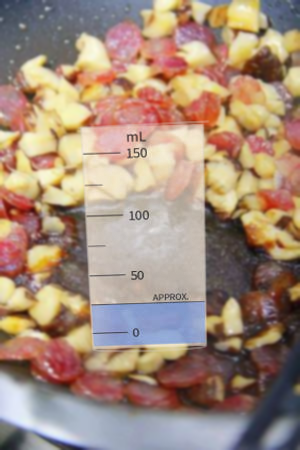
25 mL
